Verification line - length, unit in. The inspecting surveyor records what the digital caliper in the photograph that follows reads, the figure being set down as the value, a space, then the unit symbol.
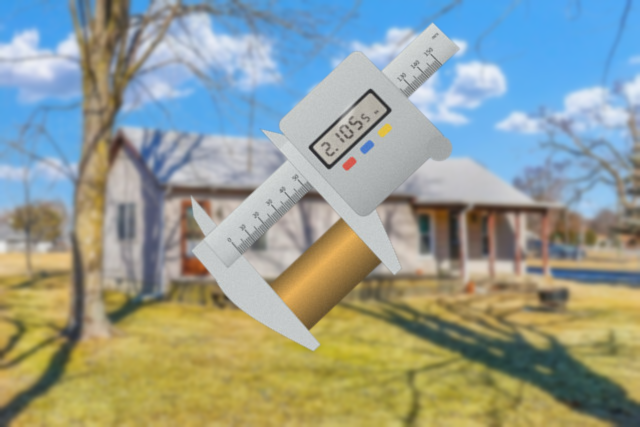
2.1055 in
